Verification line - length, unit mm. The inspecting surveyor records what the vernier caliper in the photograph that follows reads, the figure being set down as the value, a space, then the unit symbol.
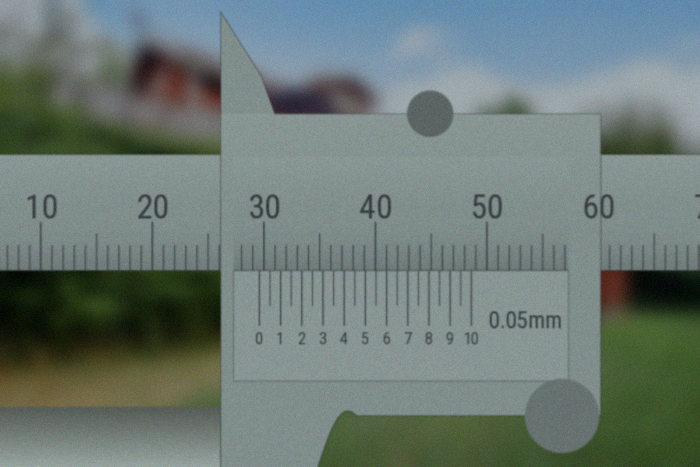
29.6 mm
